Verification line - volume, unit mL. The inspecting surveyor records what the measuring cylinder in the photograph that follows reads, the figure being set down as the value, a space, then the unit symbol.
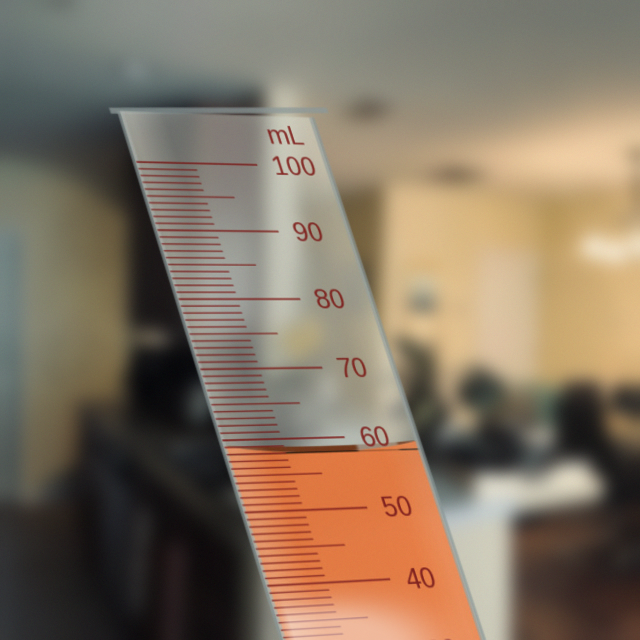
58 mL
